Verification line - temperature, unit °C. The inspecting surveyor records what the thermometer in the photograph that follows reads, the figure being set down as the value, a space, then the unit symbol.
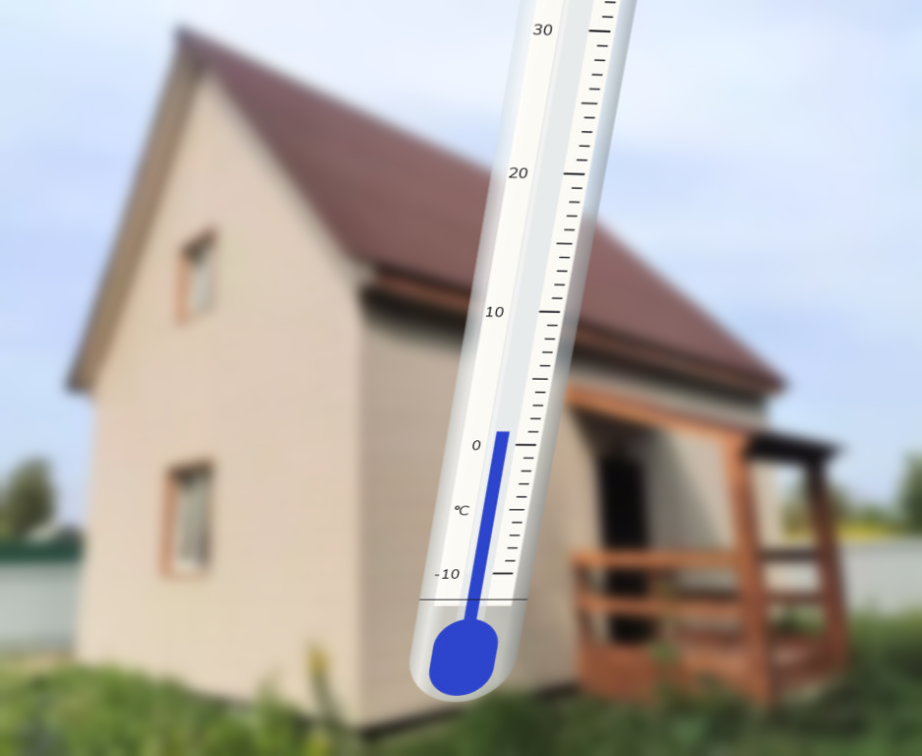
1 °C
